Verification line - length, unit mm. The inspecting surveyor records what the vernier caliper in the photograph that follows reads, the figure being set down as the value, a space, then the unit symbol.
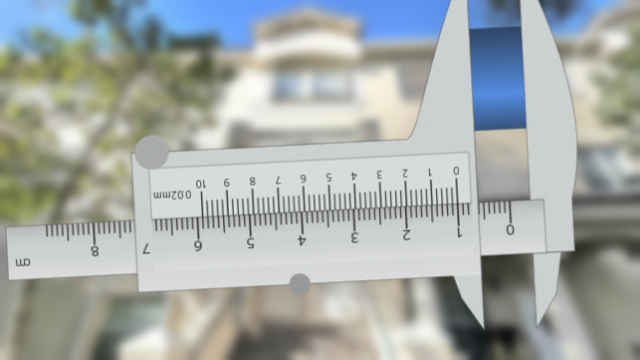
10.0 mm
